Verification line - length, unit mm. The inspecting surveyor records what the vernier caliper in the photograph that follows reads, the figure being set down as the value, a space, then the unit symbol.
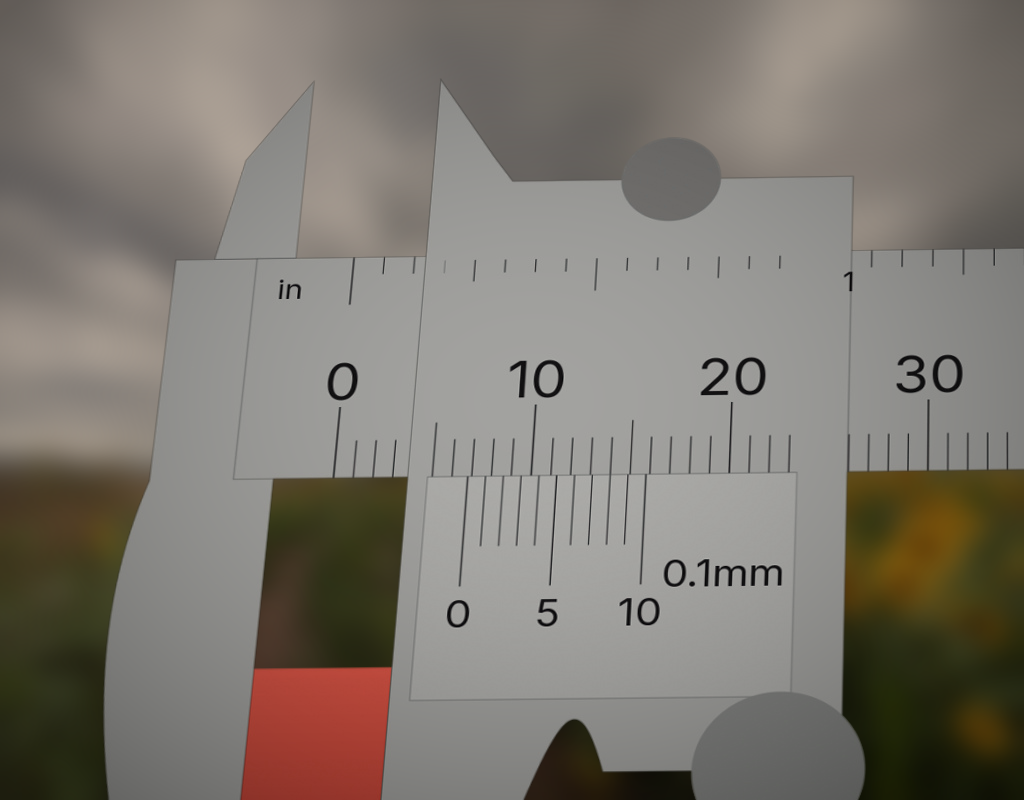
6.8 mm
